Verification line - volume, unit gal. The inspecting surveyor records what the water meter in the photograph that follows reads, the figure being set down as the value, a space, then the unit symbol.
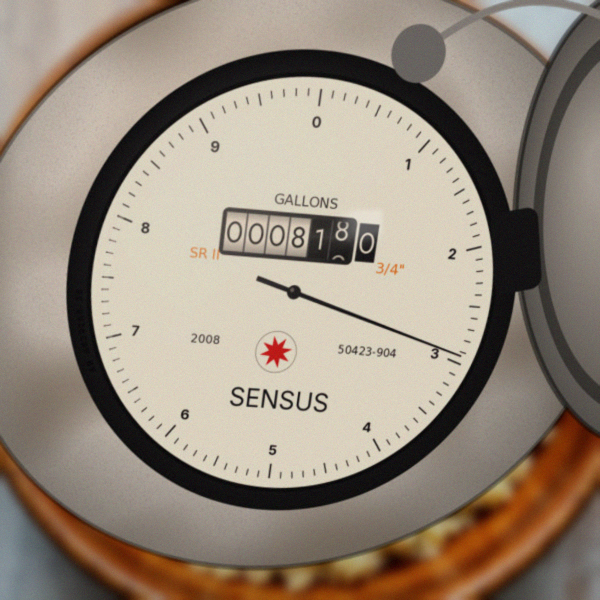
8182.9 gal
